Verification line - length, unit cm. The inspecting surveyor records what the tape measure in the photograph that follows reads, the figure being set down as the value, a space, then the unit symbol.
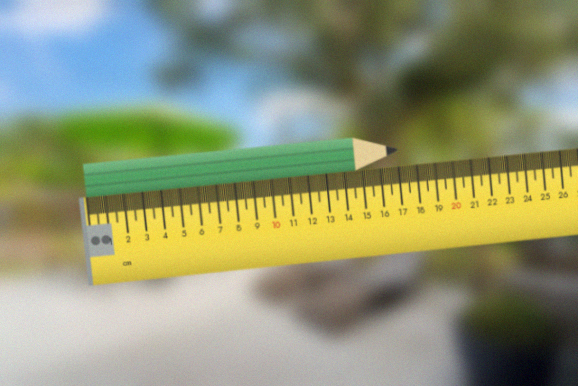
17 cm
